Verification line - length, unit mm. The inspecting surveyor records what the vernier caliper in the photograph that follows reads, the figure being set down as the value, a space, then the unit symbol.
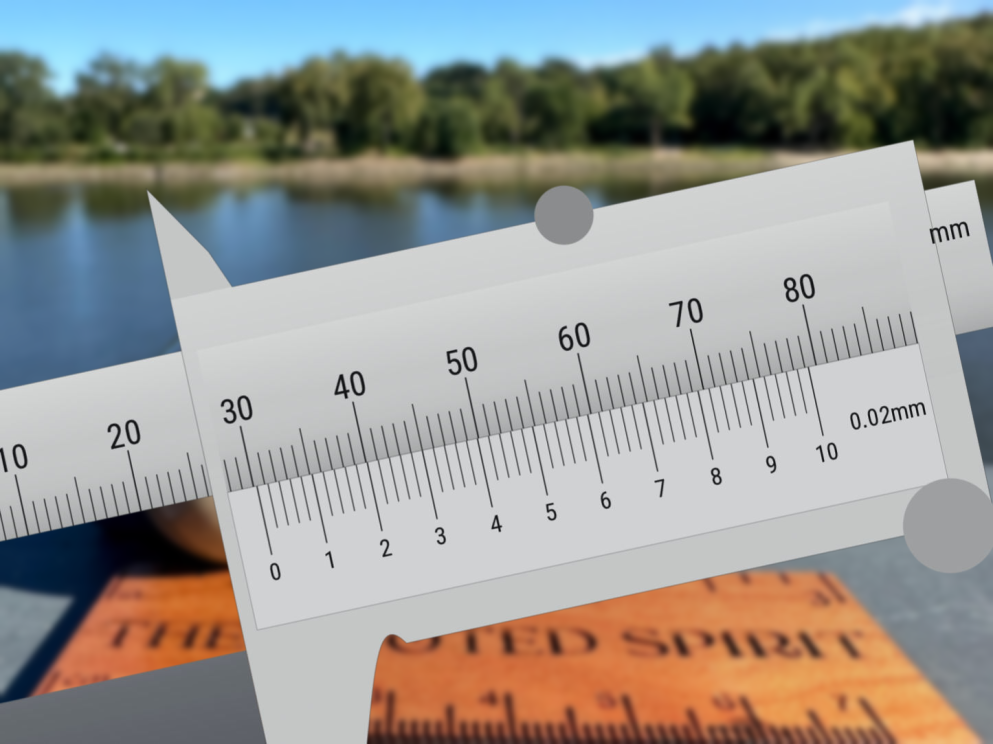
30.3 mm
